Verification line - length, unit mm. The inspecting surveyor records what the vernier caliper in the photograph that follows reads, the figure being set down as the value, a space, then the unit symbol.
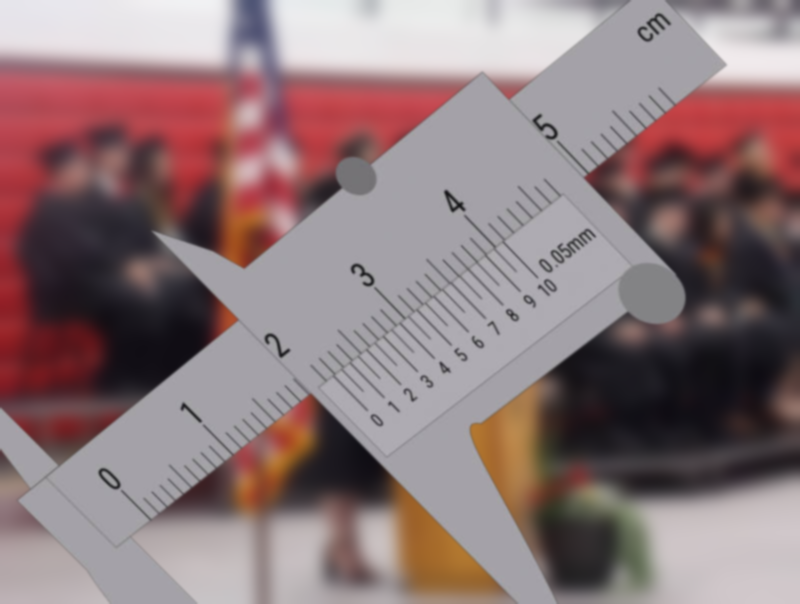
21.8 mm
